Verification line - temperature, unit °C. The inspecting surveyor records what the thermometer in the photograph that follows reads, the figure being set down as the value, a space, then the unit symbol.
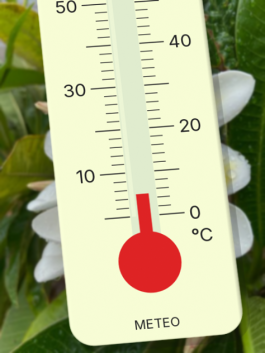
5 °C
